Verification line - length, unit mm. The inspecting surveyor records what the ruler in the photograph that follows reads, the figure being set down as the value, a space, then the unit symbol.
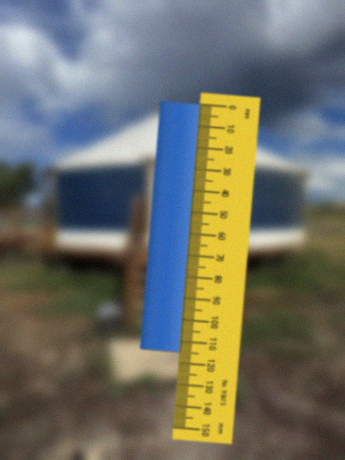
115 mm
